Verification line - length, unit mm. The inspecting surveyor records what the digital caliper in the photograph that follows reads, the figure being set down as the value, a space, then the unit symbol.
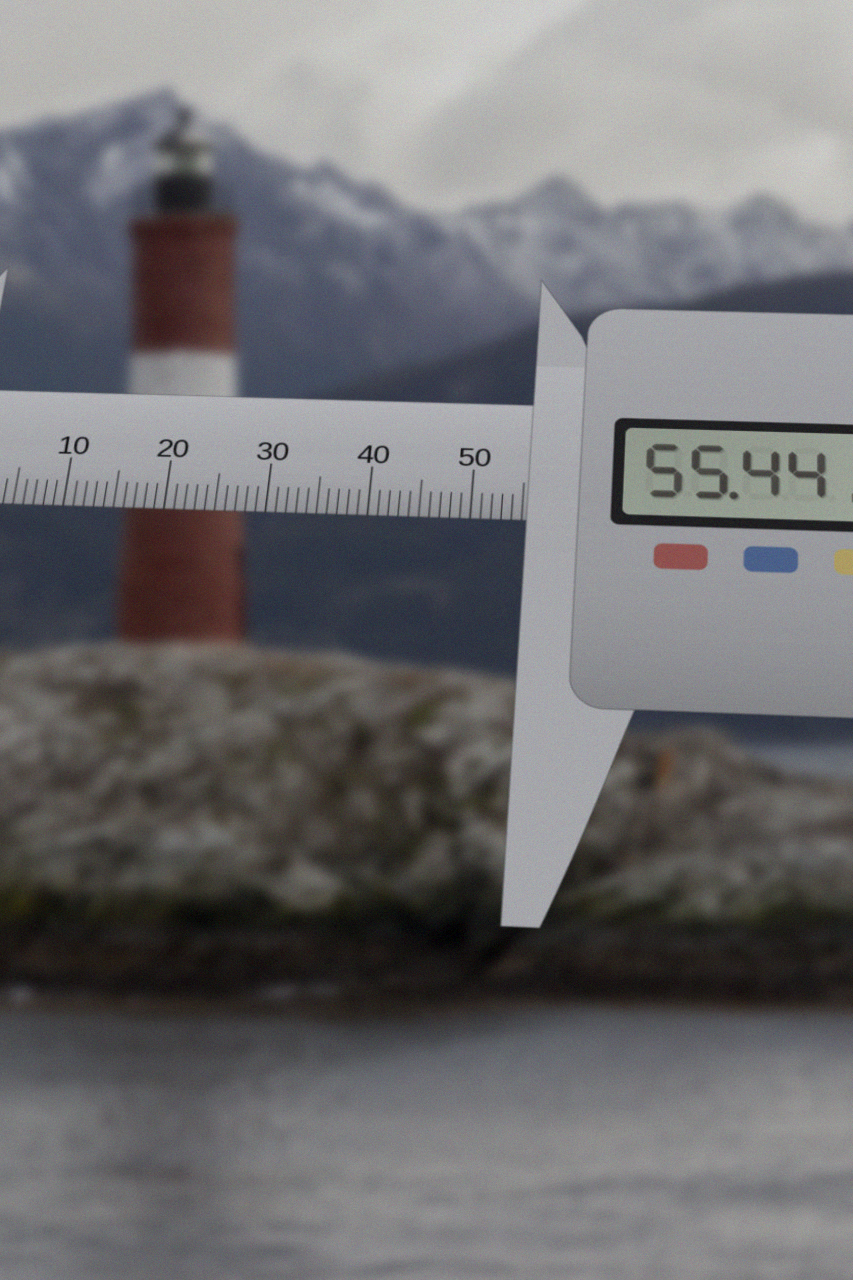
55.44 mm
